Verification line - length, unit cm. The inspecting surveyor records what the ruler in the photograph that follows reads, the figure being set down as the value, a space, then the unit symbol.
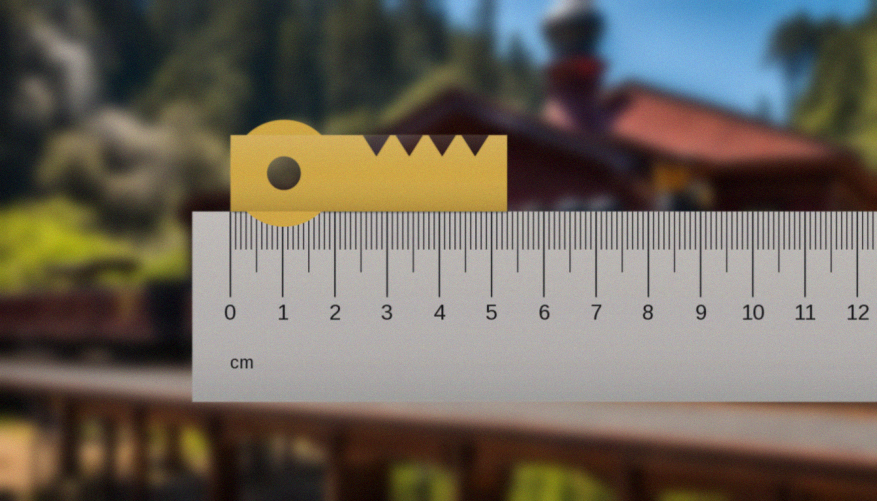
5.3 cm
